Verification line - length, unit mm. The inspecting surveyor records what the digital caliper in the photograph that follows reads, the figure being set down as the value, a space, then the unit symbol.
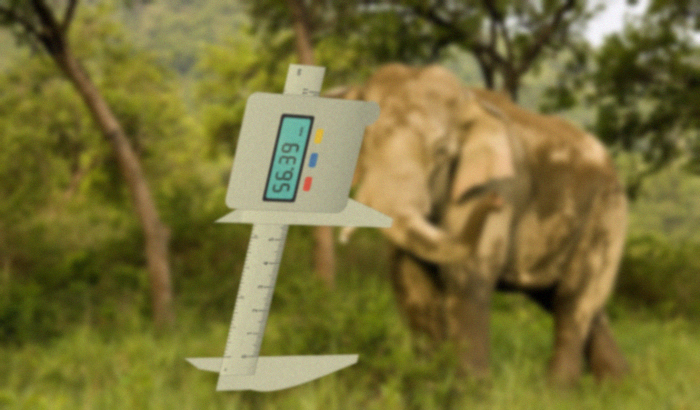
56.39 mm
